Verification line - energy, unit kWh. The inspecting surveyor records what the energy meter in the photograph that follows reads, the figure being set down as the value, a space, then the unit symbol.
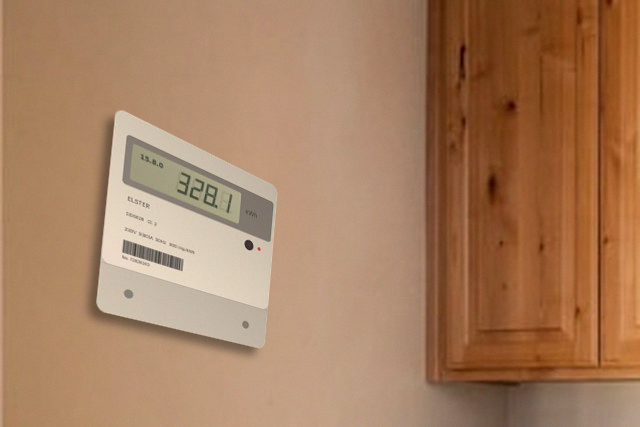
328.1 kWh
